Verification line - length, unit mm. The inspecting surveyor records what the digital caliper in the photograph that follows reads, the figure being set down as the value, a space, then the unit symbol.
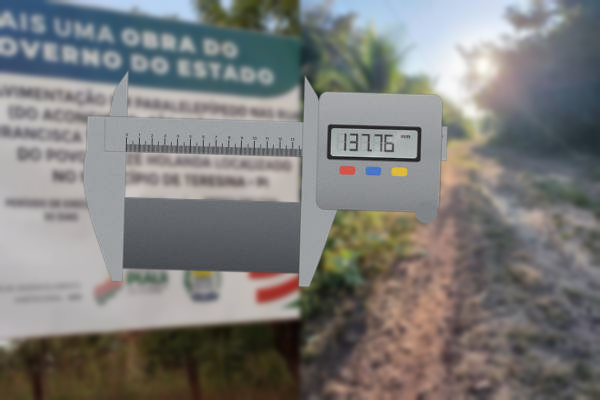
137.76 mm
